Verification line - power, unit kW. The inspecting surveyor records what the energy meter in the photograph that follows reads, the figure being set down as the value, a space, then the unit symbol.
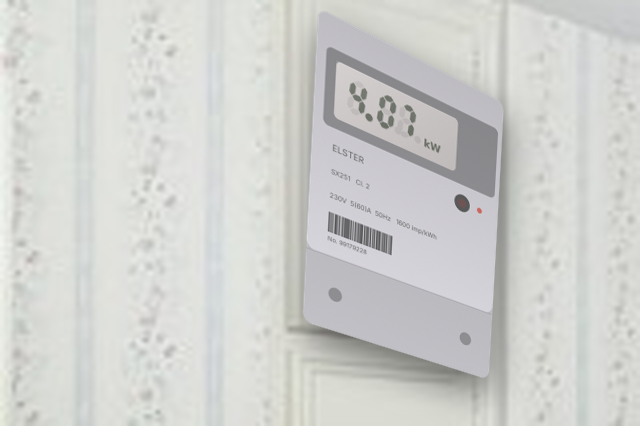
4.07 kW
